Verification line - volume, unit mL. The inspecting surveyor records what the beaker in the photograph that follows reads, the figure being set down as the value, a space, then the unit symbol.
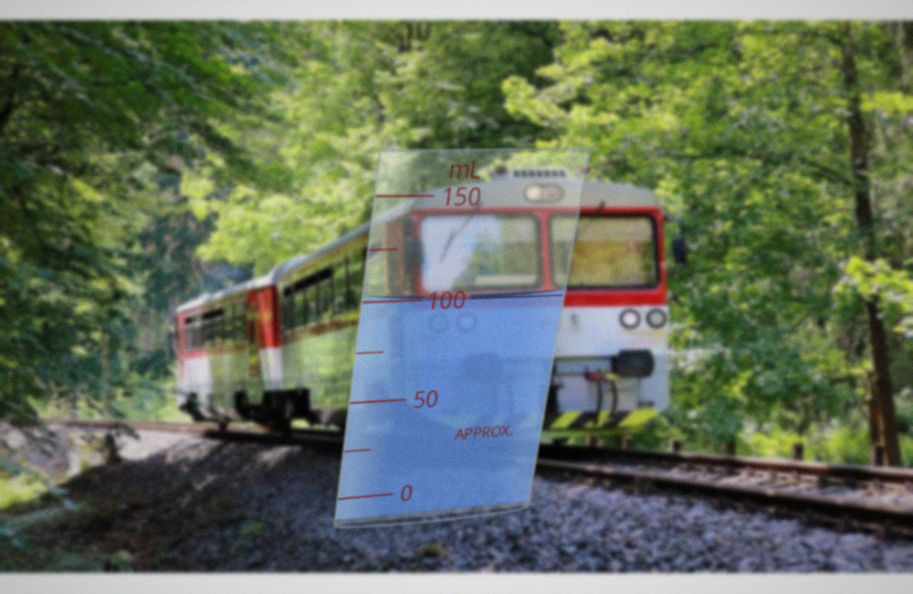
100 mL
